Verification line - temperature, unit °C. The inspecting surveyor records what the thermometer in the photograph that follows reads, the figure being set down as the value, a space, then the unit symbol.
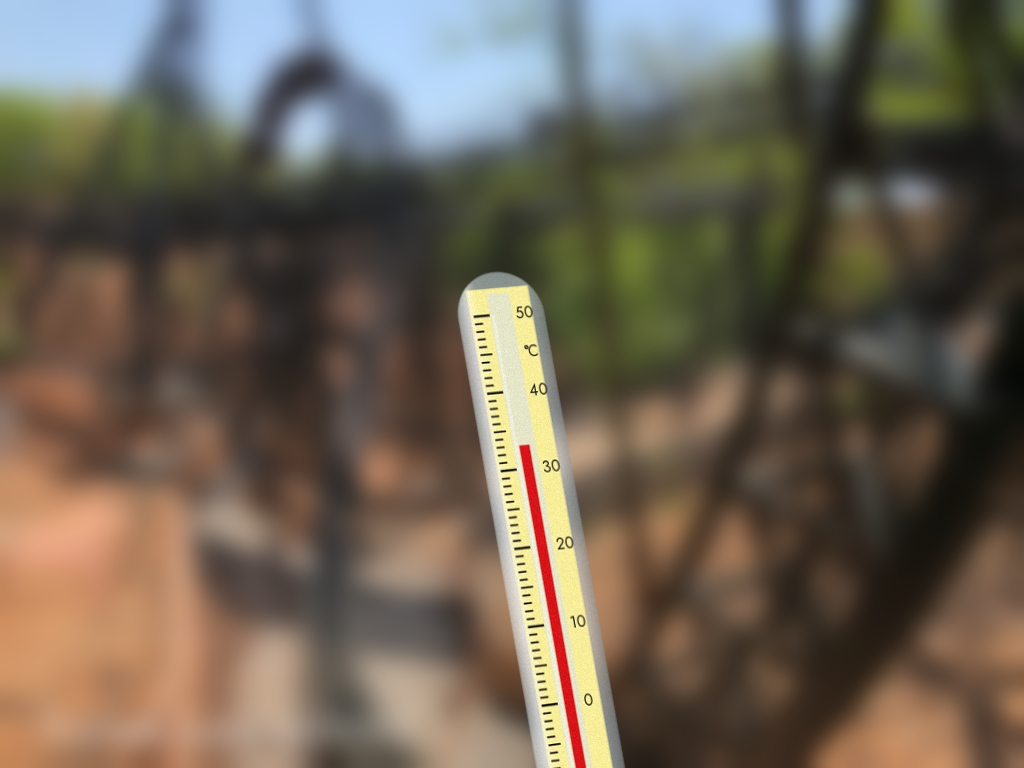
33 °C
